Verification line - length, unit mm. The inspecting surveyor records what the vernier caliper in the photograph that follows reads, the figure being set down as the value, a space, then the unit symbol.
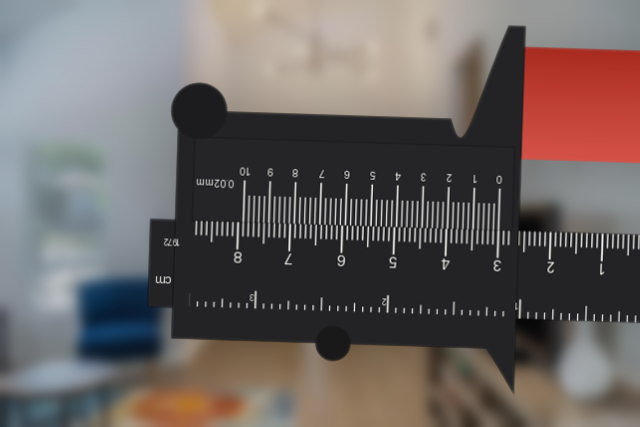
30.0 mm
